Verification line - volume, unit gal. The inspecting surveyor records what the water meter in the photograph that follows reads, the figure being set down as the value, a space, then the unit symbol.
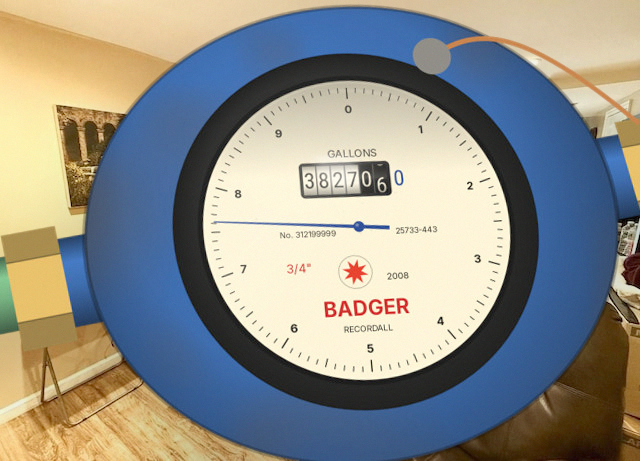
3827057.6 gal
